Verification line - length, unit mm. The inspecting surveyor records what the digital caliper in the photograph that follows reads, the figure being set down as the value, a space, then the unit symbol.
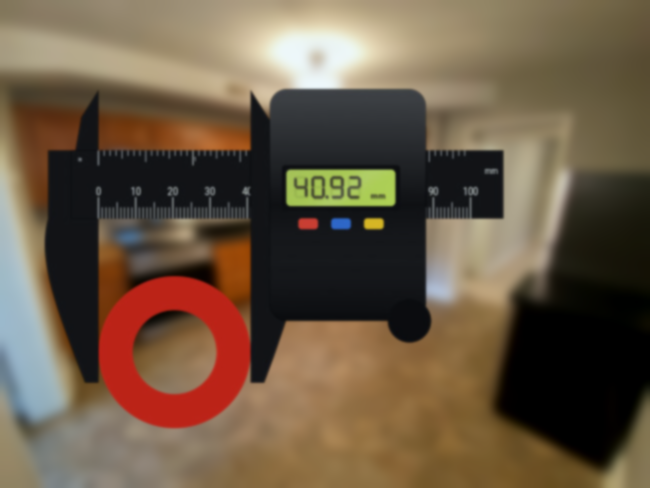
40.92 mm
